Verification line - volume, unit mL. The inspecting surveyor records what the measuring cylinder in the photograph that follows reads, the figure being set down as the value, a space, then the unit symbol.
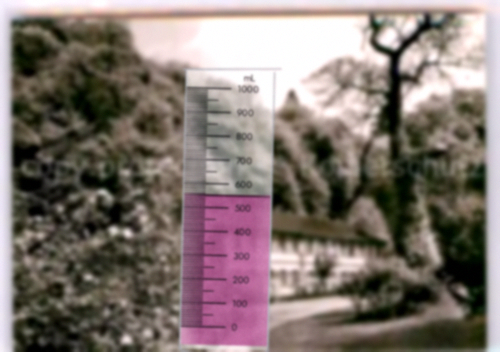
550 mL
